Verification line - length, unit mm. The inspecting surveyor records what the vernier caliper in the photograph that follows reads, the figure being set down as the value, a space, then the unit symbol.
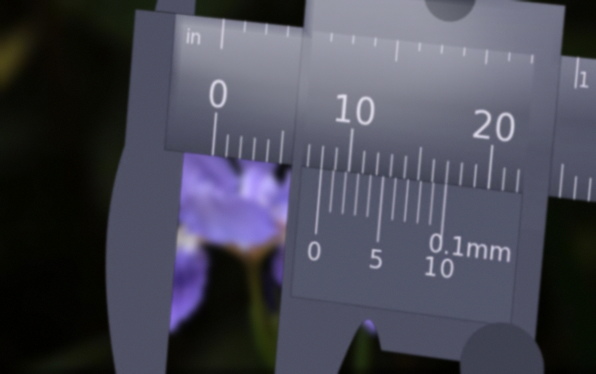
8.0 mm
